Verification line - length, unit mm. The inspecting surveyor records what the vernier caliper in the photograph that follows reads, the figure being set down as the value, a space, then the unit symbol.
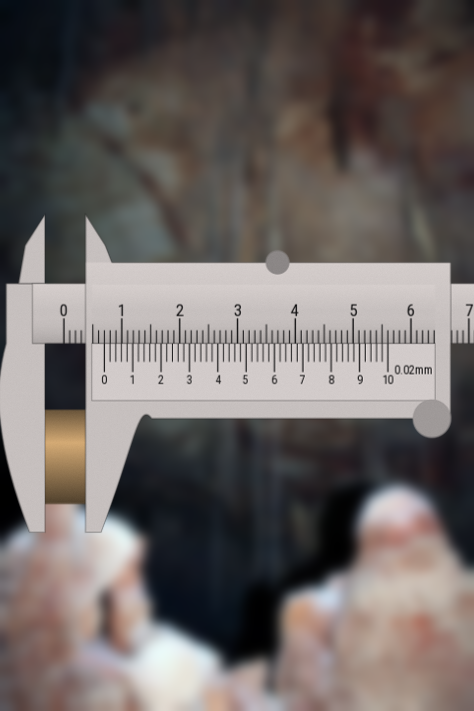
7.0 mm
